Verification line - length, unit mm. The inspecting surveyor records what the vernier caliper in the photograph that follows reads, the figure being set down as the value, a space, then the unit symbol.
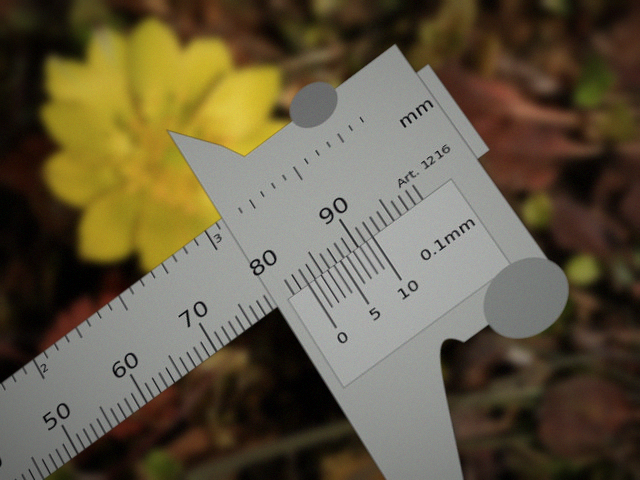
83.0 mm
